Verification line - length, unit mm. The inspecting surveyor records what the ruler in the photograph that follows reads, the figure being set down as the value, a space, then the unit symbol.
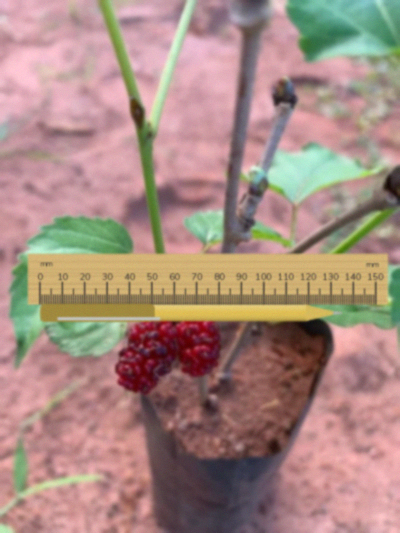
135 mm
